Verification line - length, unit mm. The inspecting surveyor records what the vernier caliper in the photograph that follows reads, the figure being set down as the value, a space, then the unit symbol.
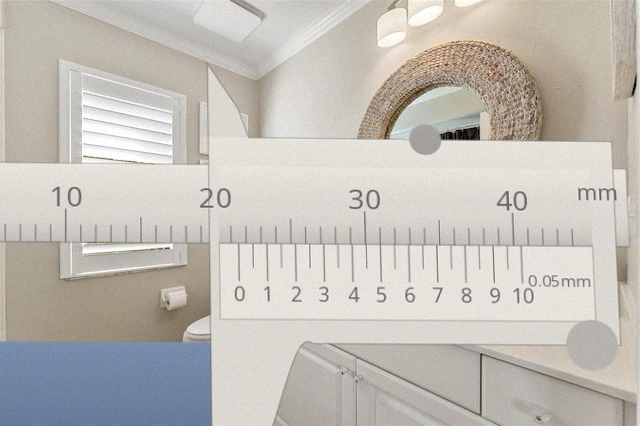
21.5 mm
